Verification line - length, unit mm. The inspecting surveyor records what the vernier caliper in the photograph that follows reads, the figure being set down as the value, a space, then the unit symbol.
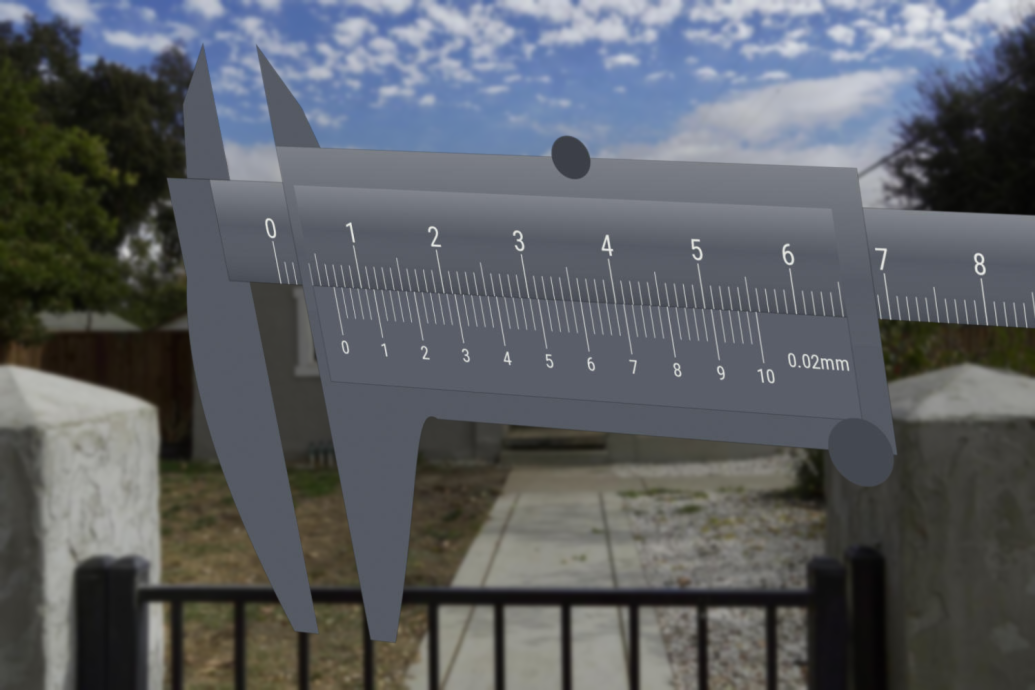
6.6 mm
